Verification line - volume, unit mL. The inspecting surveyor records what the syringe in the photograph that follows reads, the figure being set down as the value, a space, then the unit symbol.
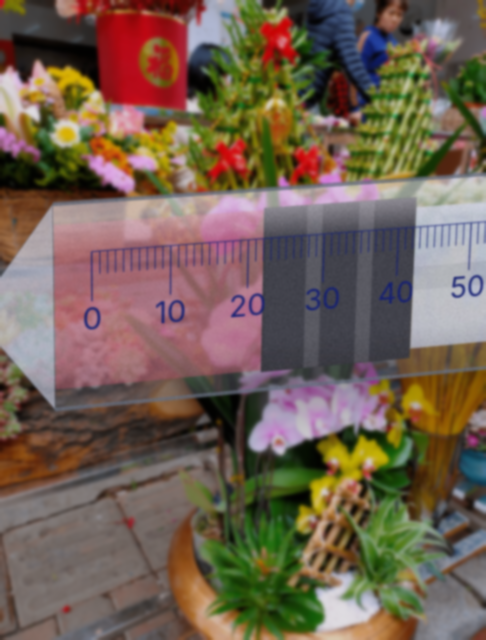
22 mL
